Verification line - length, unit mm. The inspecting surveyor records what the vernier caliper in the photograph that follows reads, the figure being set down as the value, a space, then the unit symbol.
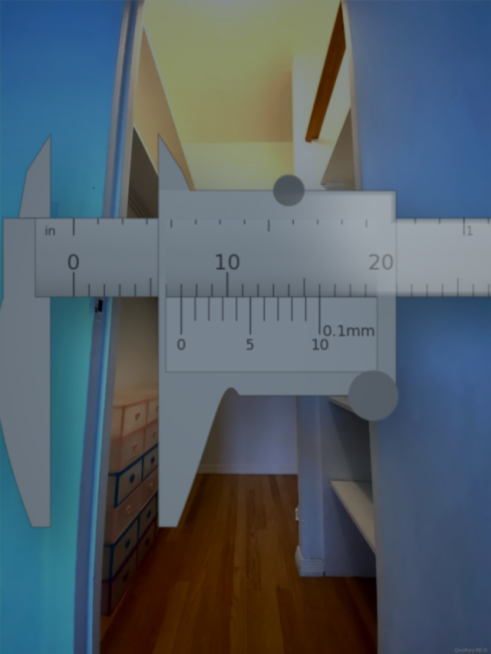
7.0 mm
